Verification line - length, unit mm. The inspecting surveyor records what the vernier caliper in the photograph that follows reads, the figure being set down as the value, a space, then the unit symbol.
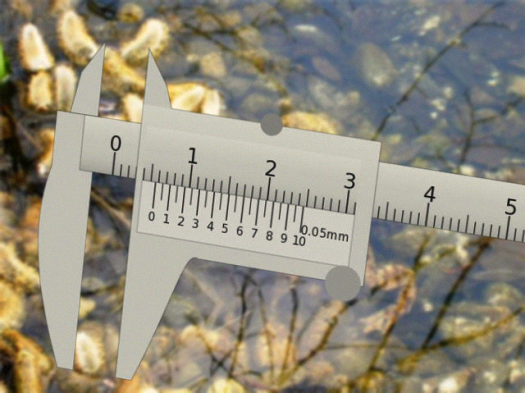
5.6 mm
